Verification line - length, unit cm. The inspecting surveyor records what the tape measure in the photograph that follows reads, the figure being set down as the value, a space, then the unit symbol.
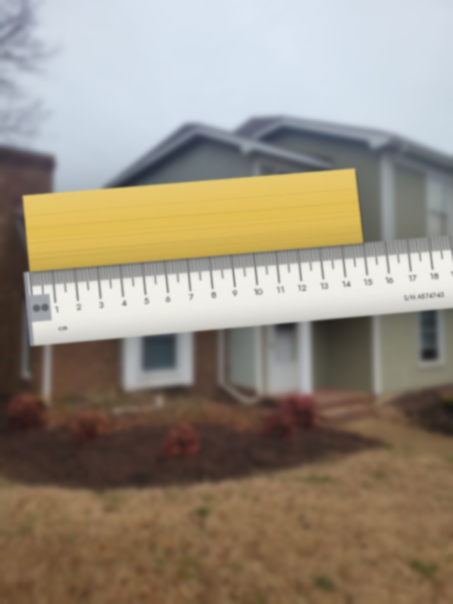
15 cm
